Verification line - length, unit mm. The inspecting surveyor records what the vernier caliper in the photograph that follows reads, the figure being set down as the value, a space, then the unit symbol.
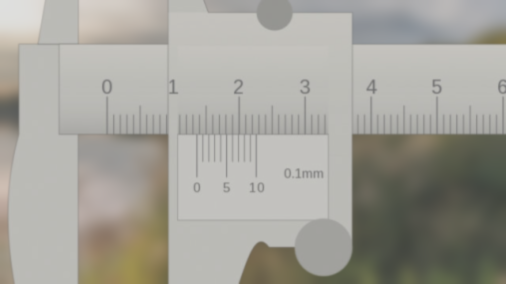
13.6 mm
